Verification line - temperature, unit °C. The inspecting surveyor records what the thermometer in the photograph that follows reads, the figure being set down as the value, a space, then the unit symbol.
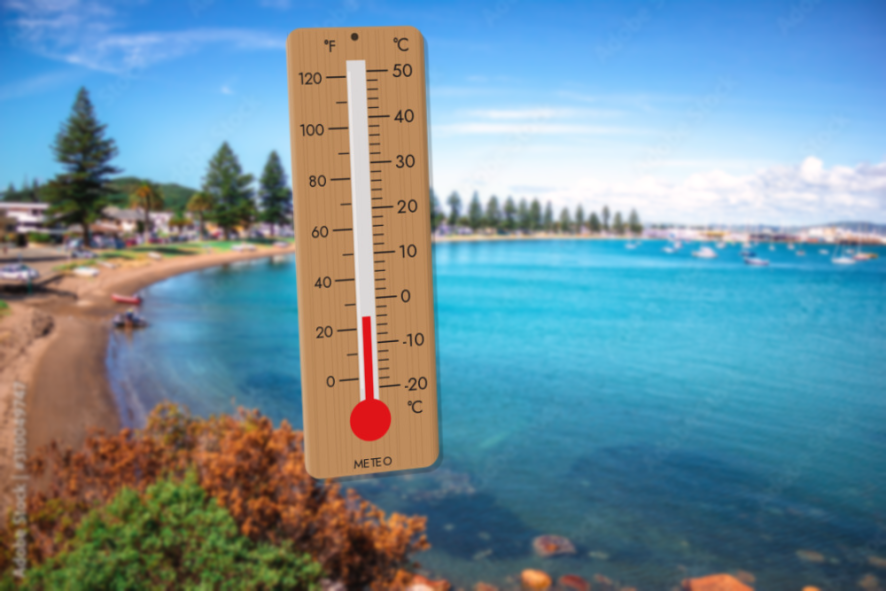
-4 °C
